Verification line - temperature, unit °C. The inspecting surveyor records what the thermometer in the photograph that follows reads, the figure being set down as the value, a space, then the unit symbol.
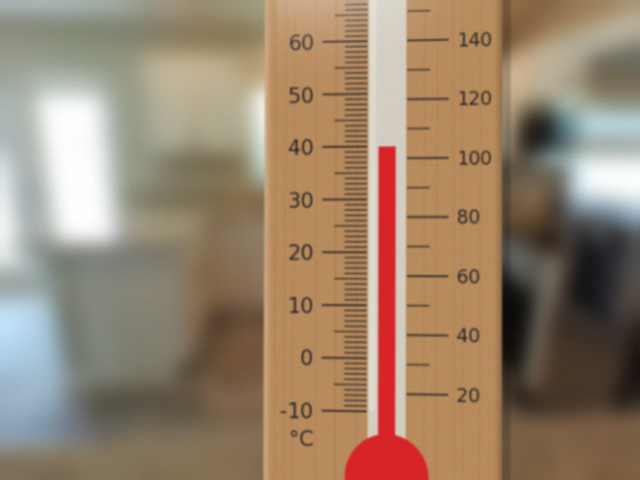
40 °C
